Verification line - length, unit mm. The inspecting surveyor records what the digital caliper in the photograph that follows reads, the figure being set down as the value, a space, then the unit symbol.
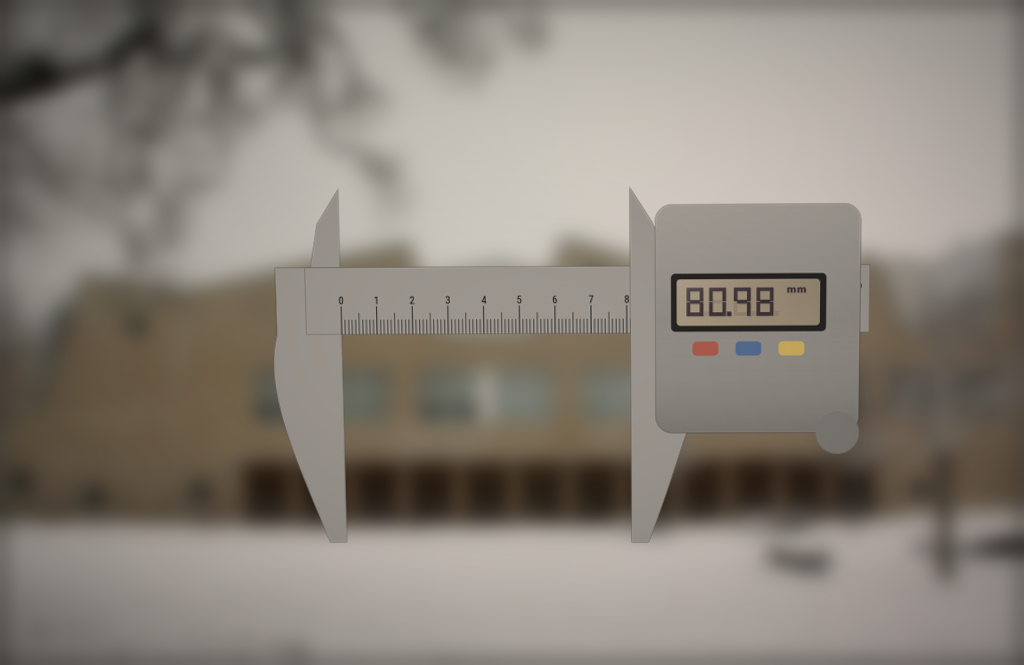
80.98 mm
